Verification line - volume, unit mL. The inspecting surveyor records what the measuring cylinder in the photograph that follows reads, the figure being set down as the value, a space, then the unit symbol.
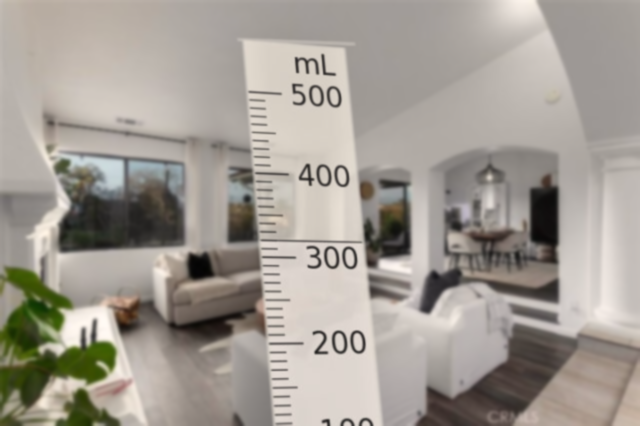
320 mL
